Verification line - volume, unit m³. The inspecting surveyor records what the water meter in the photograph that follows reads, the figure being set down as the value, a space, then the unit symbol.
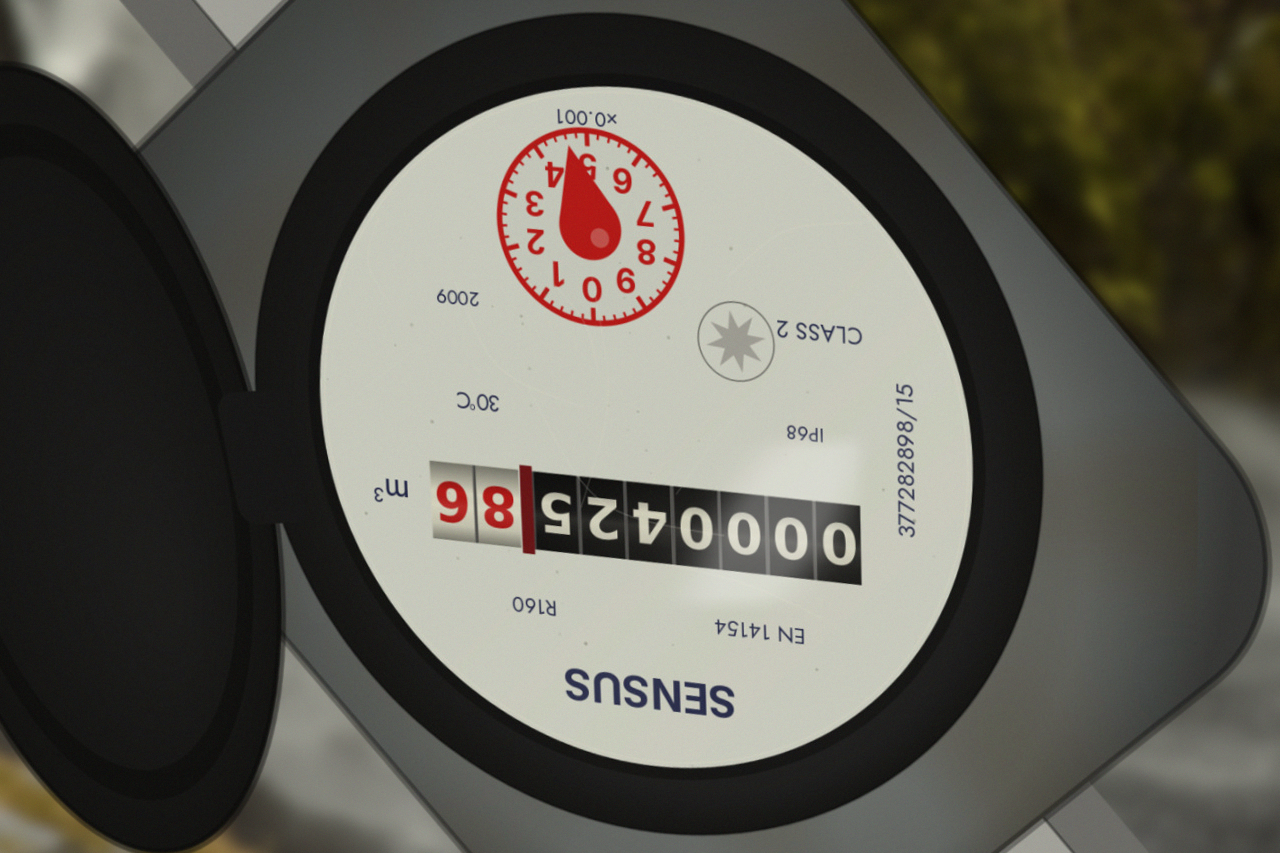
425.864 m³
